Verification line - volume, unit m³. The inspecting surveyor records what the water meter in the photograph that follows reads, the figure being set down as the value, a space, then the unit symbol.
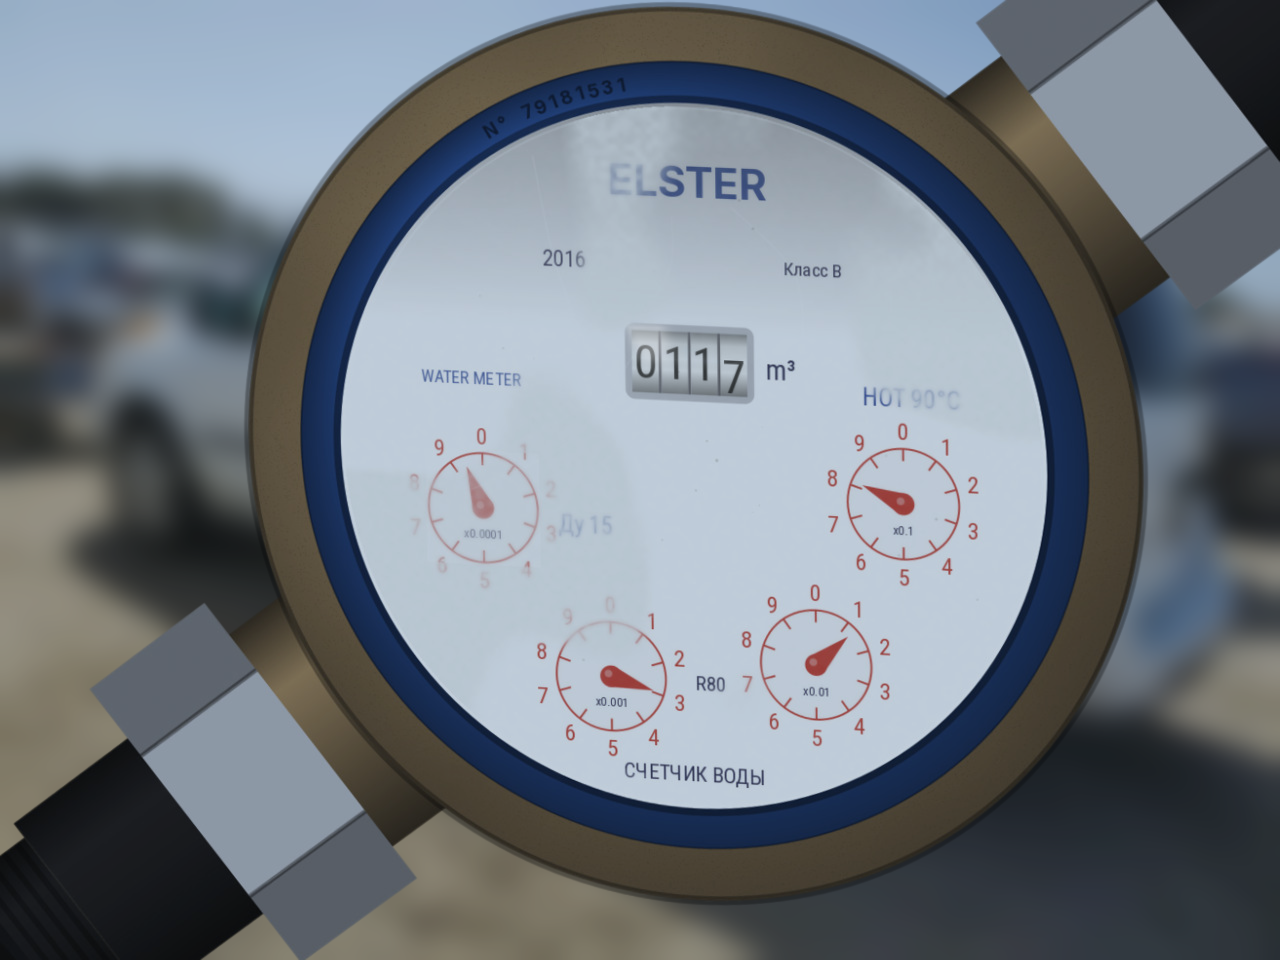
116.8129 m³
